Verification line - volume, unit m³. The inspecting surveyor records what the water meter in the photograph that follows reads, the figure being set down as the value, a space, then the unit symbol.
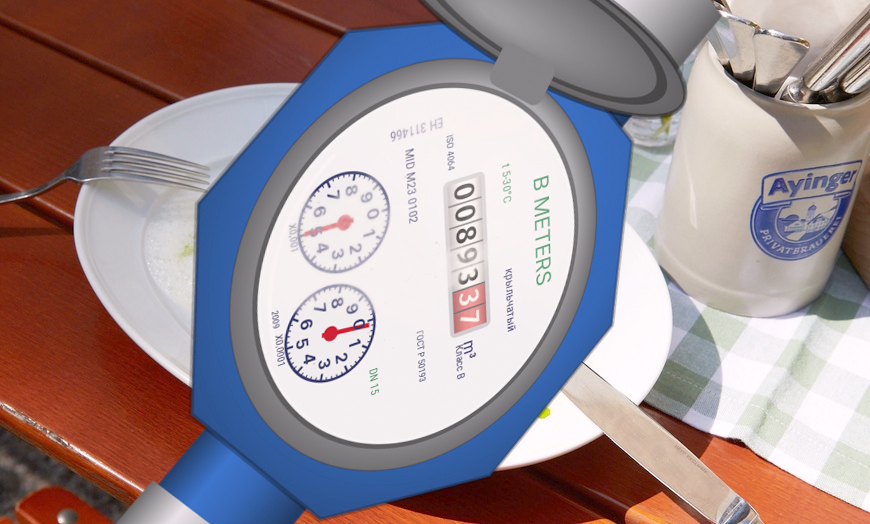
893.3750 m³
